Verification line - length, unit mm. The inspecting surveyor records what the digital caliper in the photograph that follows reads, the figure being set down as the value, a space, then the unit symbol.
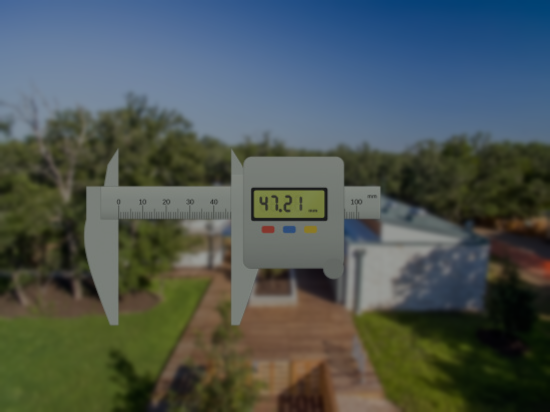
47.21 mm
